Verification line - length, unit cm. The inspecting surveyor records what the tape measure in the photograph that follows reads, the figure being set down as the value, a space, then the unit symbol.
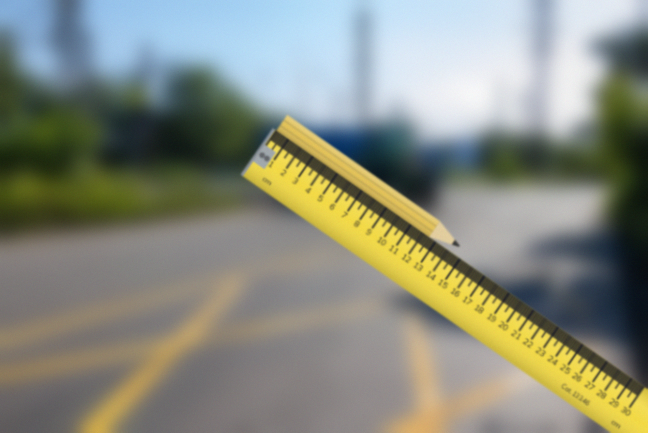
14.5 cm
